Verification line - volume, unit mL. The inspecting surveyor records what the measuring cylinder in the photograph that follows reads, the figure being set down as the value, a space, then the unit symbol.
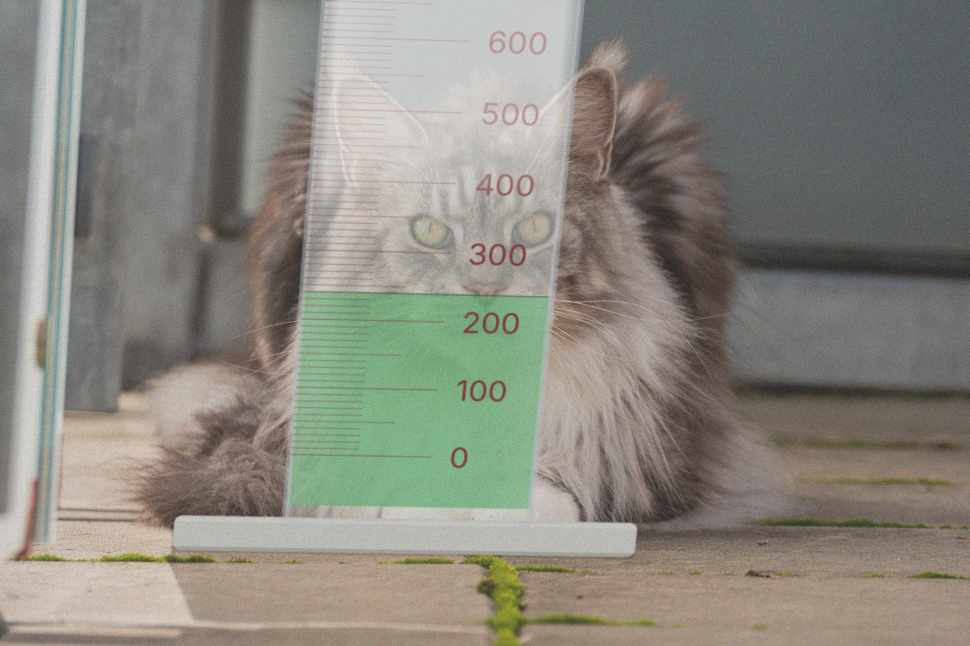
240 mL
